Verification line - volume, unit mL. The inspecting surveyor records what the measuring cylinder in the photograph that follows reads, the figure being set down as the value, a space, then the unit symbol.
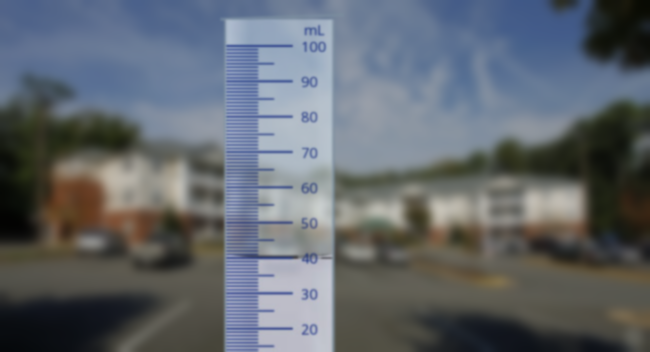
40 mL
